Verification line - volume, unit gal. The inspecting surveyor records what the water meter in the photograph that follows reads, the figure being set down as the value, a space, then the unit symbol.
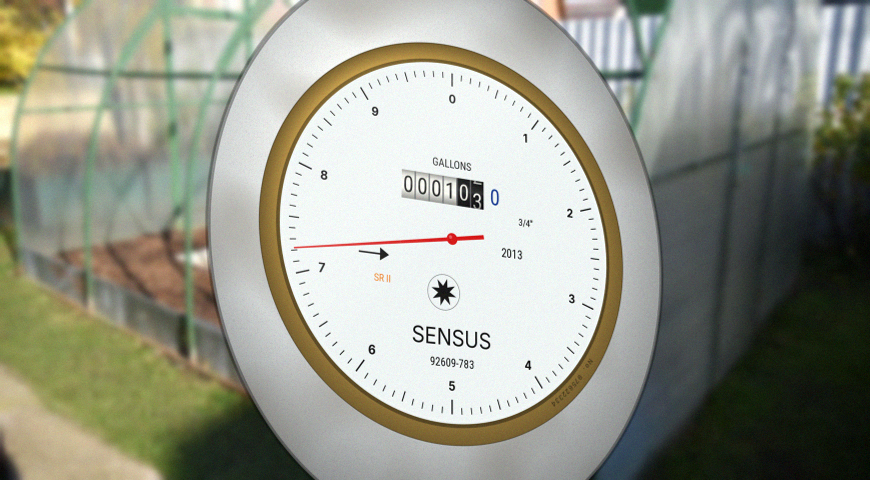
1027.2 gal
